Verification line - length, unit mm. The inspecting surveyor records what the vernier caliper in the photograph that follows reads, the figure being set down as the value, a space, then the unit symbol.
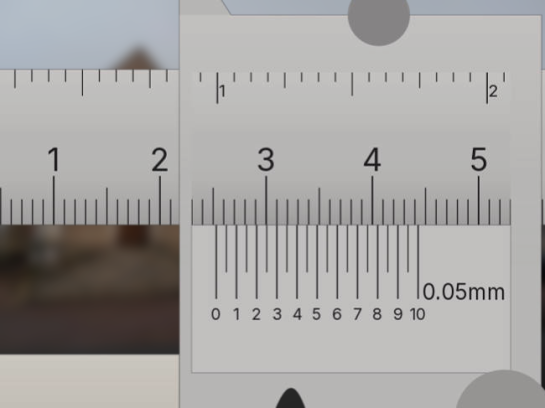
25.3 mm
